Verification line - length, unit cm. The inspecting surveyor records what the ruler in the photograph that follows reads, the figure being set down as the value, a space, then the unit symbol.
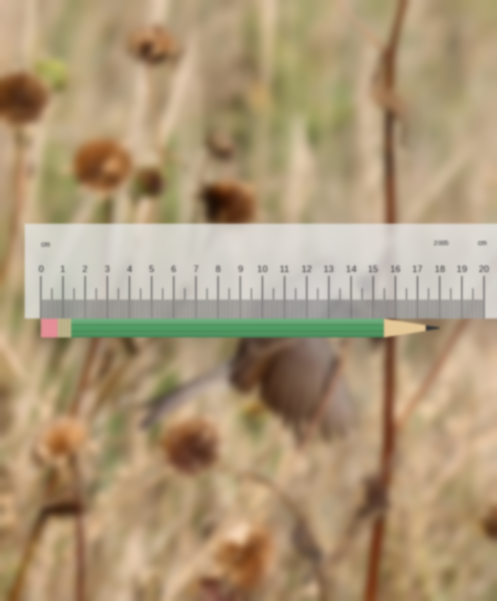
18 cm
